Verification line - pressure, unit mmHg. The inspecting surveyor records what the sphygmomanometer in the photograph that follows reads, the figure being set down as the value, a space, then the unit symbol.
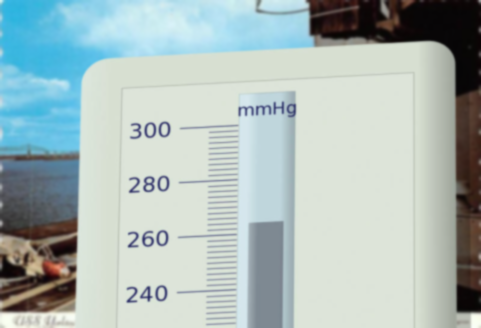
264 mmHg
